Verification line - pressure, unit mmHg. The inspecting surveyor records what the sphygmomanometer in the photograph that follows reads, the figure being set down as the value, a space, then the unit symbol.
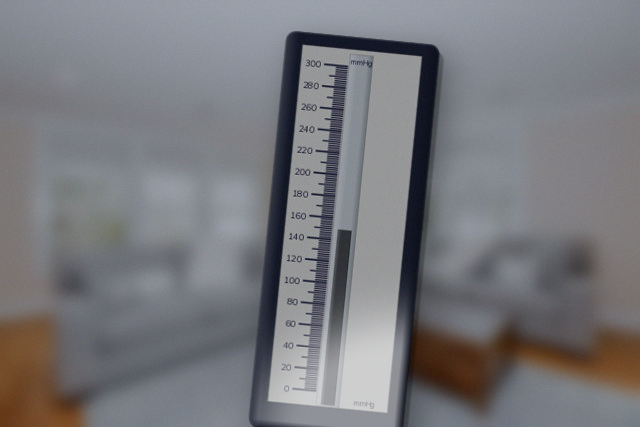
150 mmHg
